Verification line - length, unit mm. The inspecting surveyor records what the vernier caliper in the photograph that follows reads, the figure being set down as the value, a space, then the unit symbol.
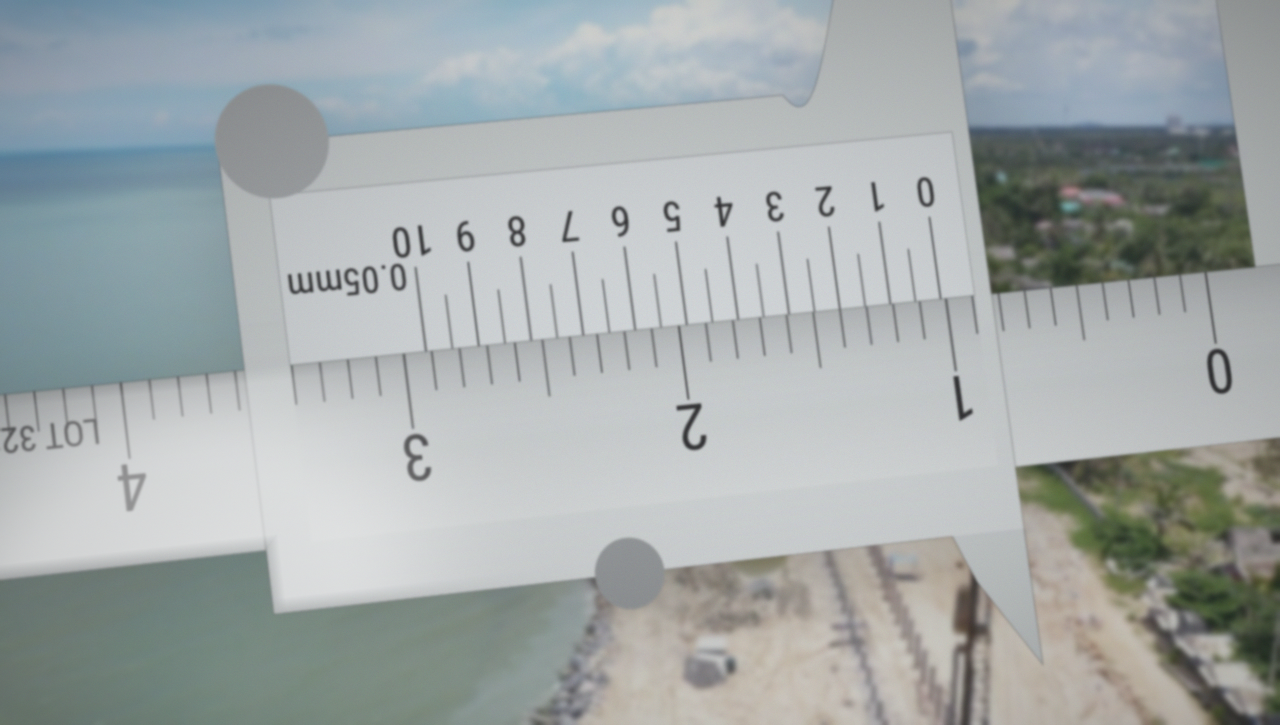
10.2 mm
